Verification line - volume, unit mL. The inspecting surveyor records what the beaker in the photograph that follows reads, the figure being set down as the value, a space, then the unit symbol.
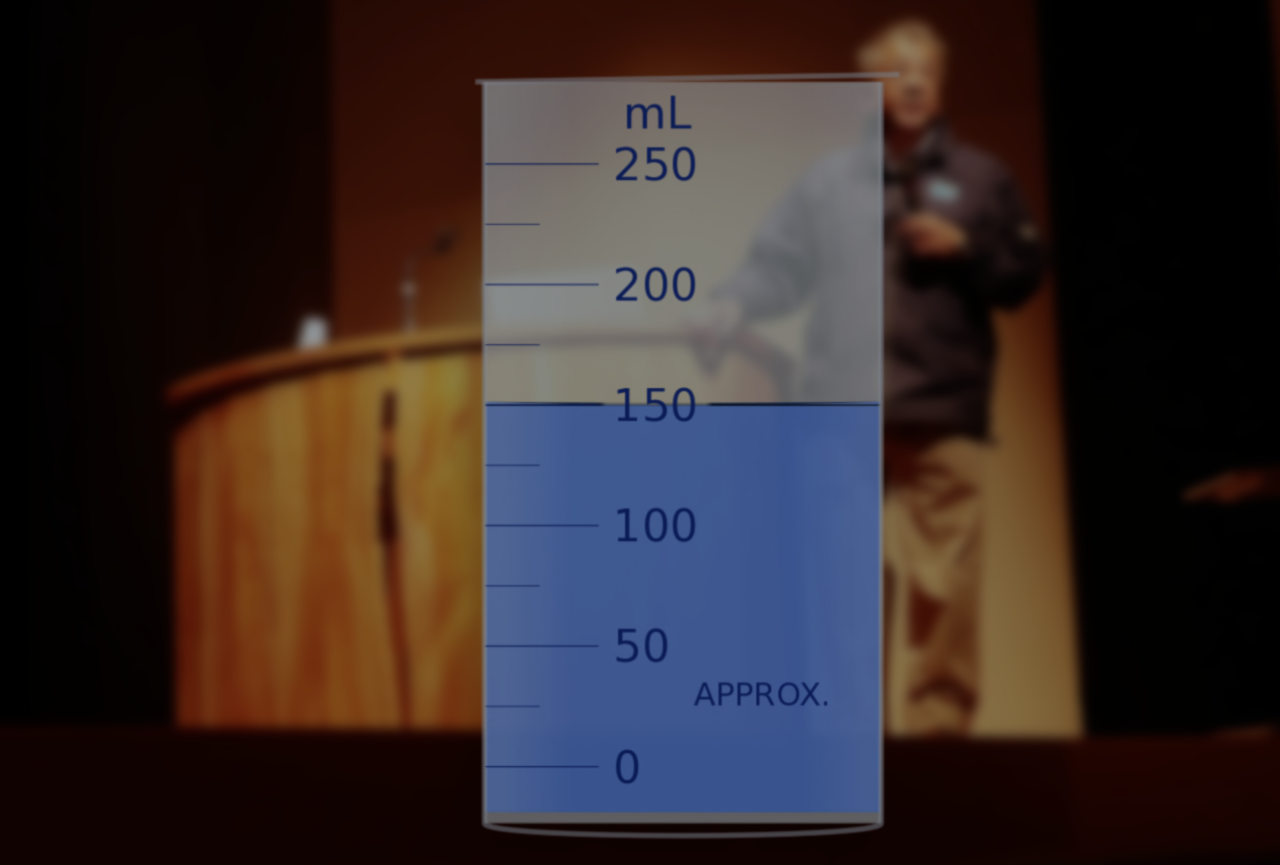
150 mL
